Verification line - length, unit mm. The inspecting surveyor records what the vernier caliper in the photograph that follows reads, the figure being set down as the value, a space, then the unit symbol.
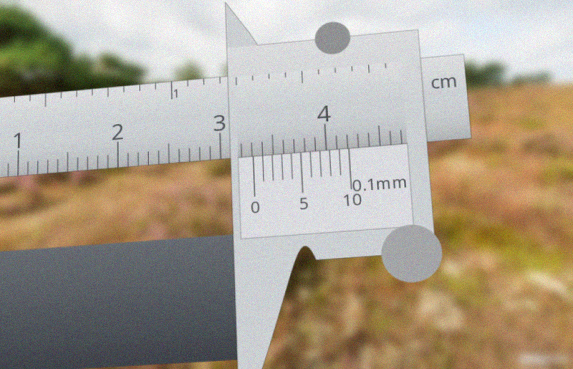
33.1 mm
